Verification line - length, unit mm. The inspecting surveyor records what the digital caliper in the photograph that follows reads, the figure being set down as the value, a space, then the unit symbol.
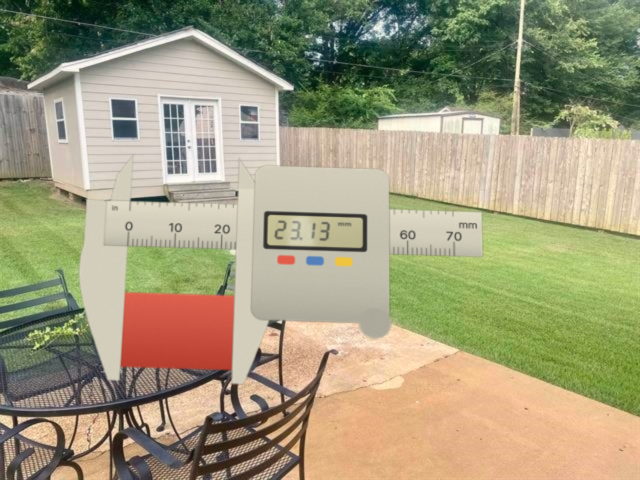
23.13 mm
